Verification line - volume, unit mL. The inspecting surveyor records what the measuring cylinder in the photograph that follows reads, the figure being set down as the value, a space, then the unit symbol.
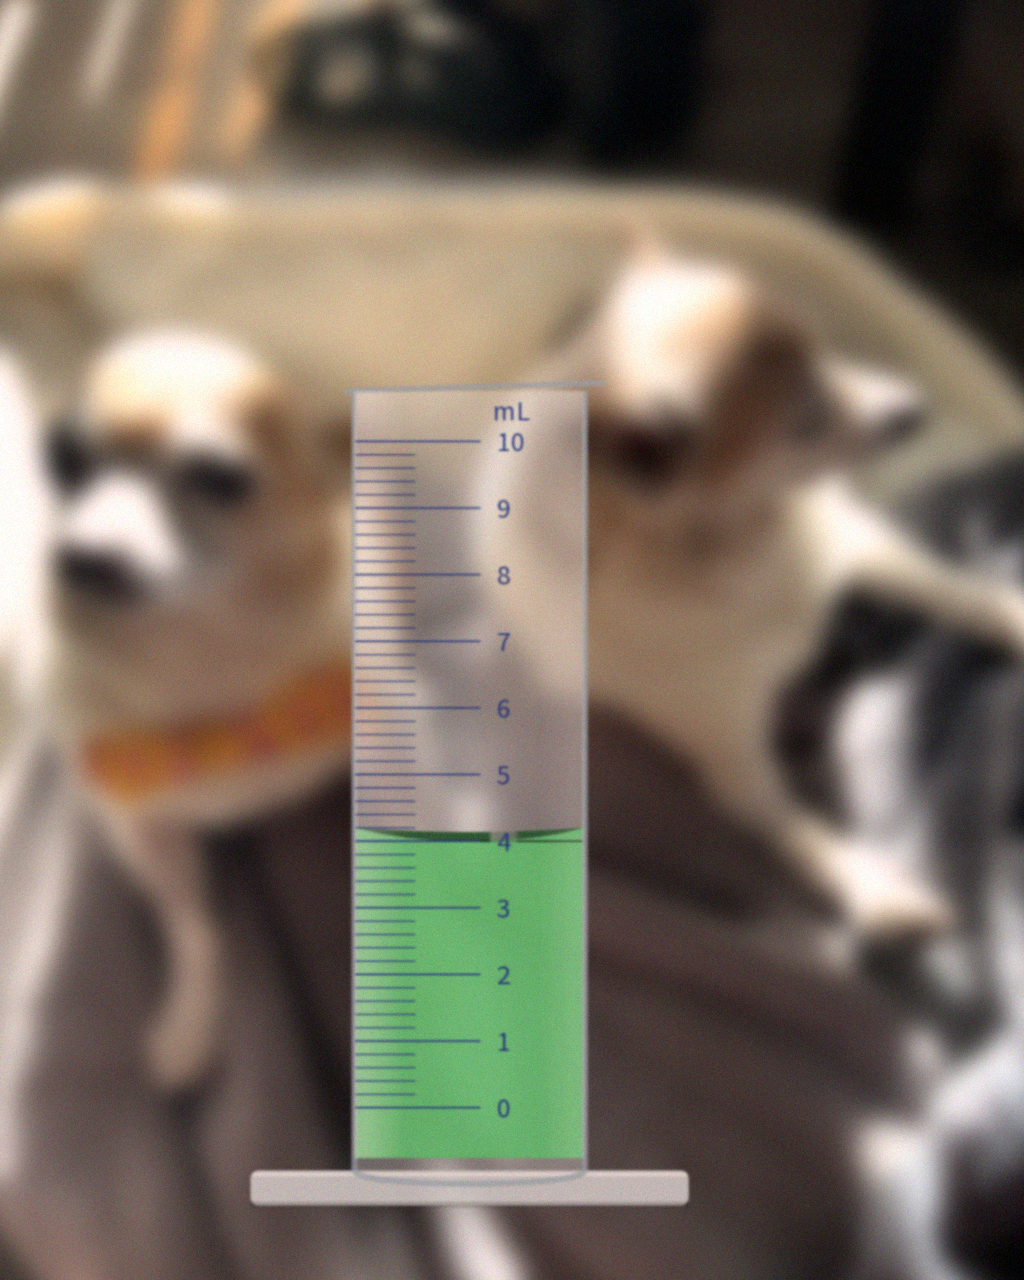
4 mL
